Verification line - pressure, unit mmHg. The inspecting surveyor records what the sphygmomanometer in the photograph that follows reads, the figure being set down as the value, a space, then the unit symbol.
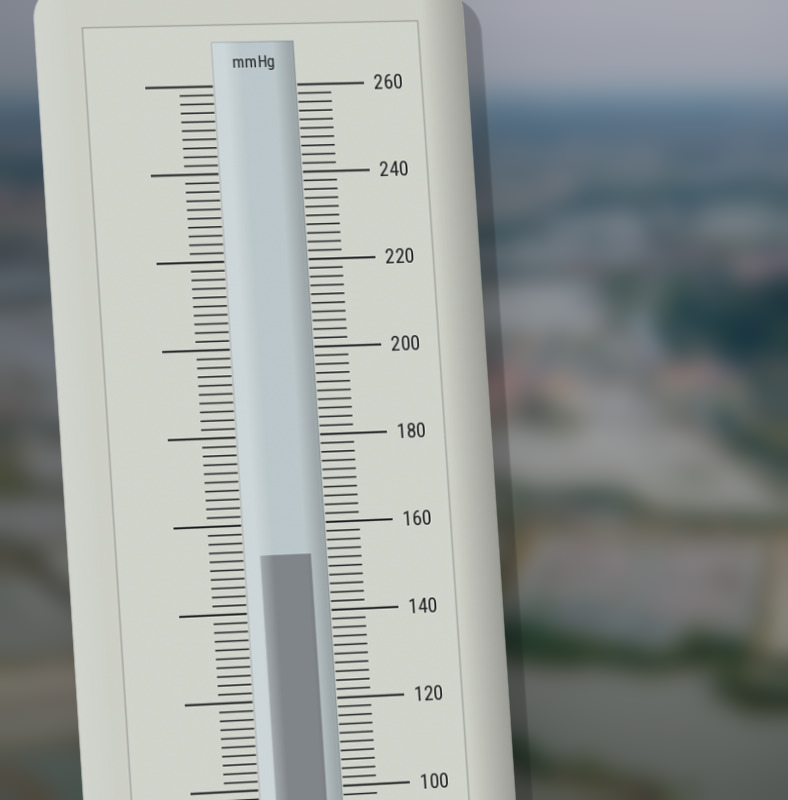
153 mmHg
